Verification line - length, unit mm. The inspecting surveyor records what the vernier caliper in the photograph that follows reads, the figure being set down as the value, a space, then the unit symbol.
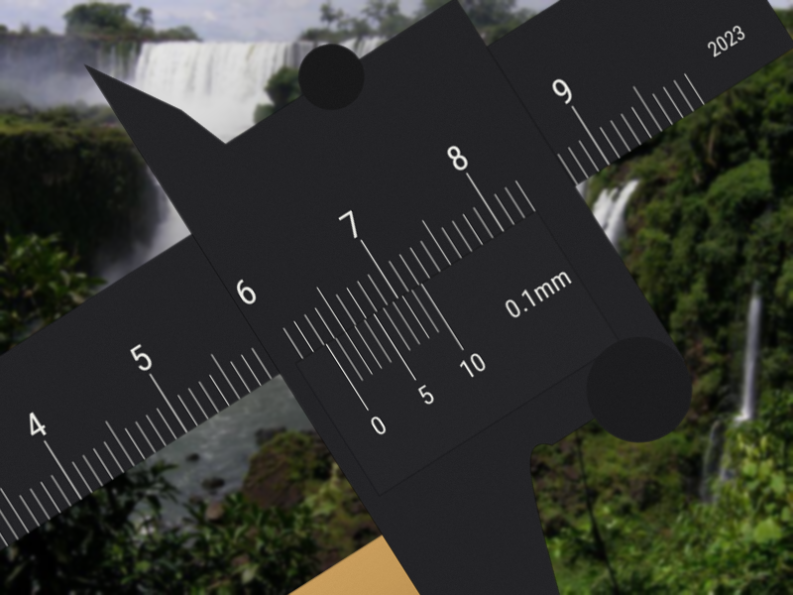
63.2 mm
